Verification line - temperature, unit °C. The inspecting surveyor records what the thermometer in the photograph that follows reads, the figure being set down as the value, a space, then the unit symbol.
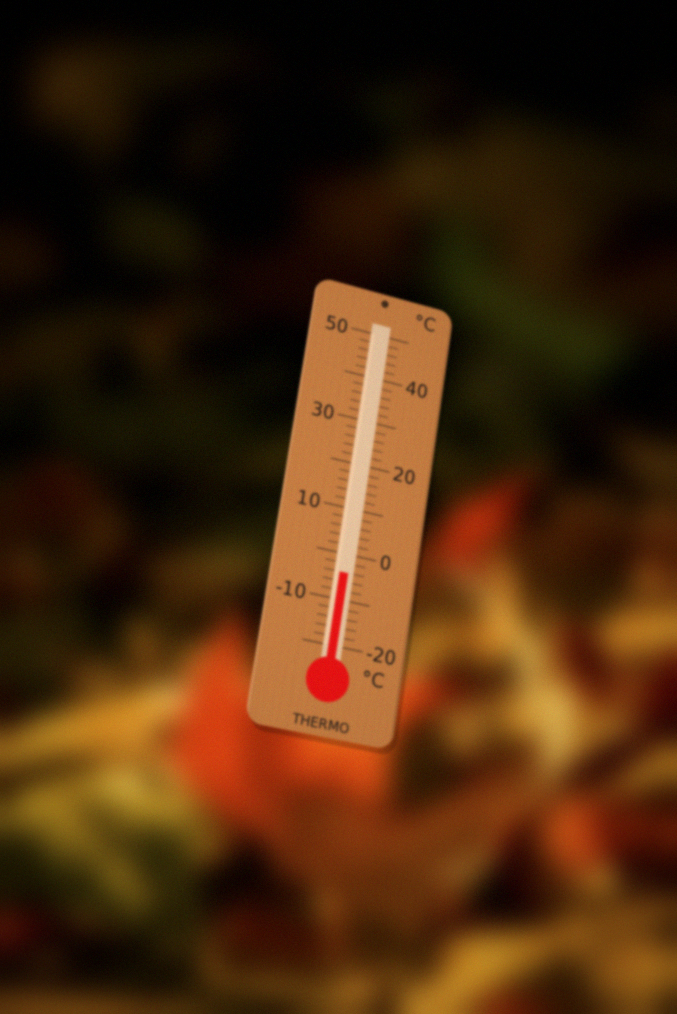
-4 °C
